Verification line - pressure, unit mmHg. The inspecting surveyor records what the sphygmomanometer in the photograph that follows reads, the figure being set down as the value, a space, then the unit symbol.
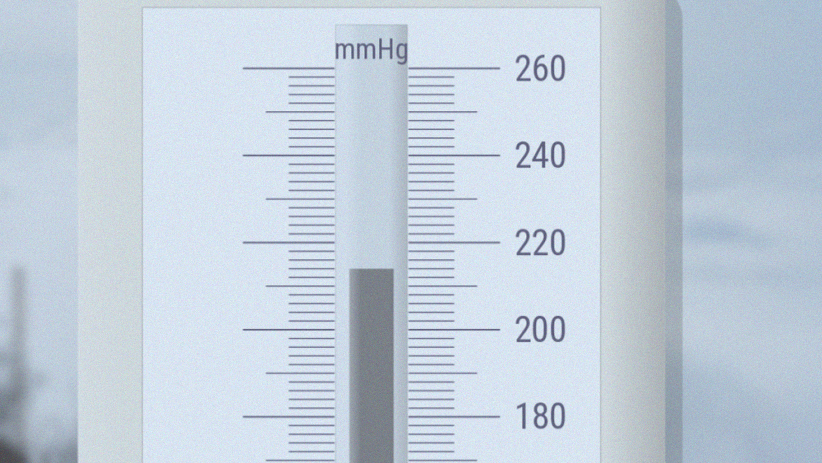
214 mmHg
